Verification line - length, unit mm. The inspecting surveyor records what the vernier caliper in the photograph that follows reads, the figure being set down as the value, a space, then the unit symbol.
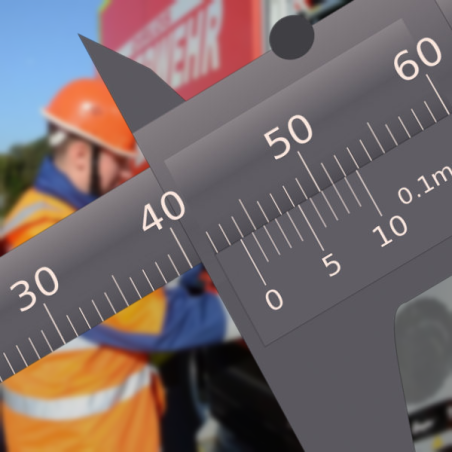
43.8 mm
